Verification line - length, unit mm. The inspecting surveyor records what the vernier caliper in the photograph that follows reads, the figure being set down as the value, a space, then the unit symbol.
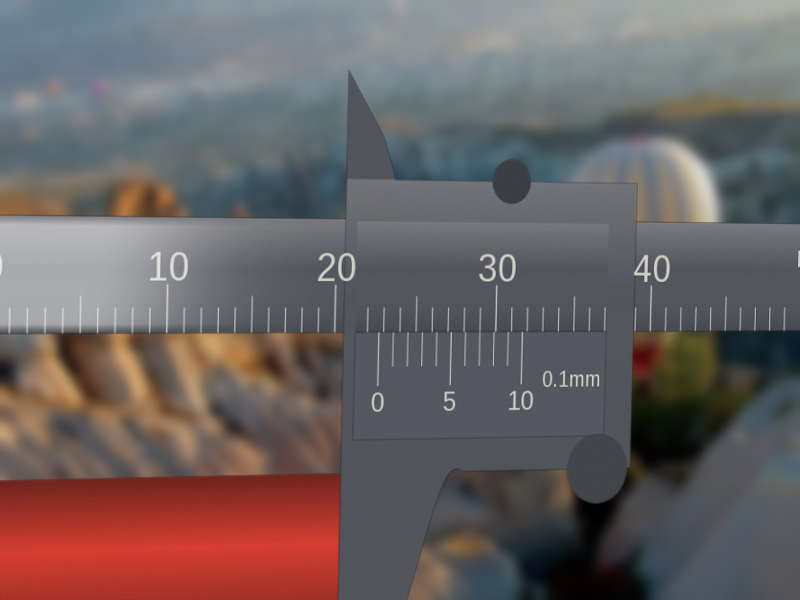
22.7 mm
